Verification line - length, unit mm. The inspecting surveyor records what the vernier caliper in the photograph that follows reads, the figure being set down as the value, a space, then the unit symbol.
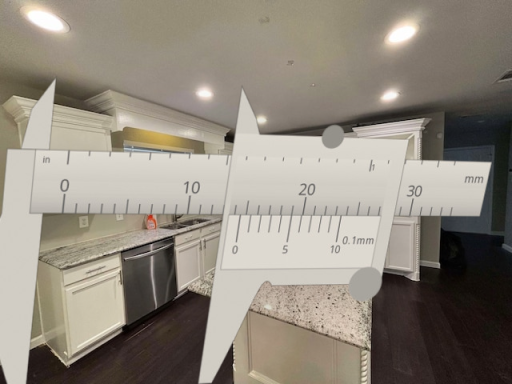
14.5 mm
